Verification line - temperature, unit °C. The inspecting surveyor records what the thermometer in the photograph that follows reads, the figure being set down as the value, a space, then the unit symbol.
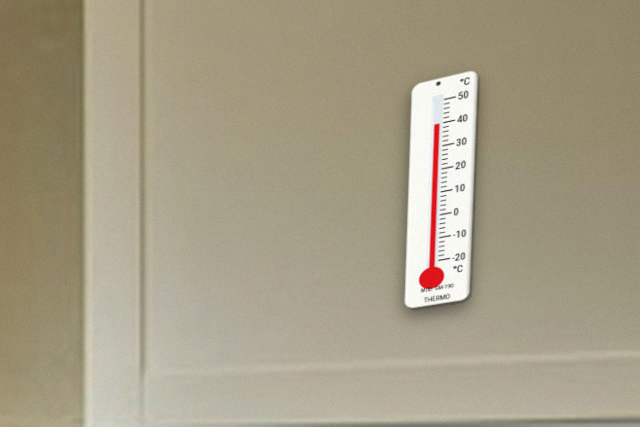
40 °C
